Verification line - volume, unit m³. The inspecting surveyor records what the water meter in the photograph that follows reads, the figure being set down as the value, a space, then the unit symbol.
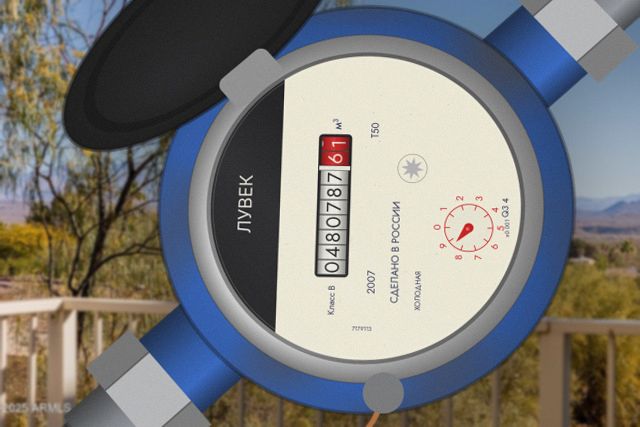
480787.608 m³
